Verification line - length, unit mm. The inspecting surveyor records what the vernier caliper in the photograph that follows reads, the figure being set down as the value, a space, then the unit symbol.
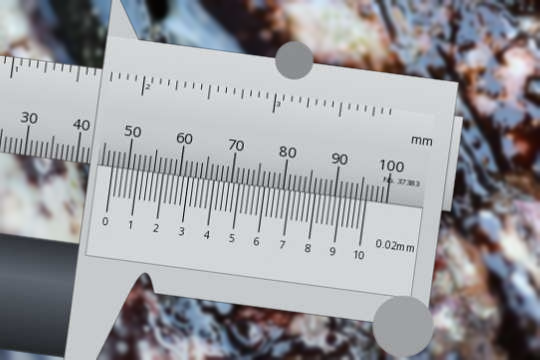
47.0 mm
